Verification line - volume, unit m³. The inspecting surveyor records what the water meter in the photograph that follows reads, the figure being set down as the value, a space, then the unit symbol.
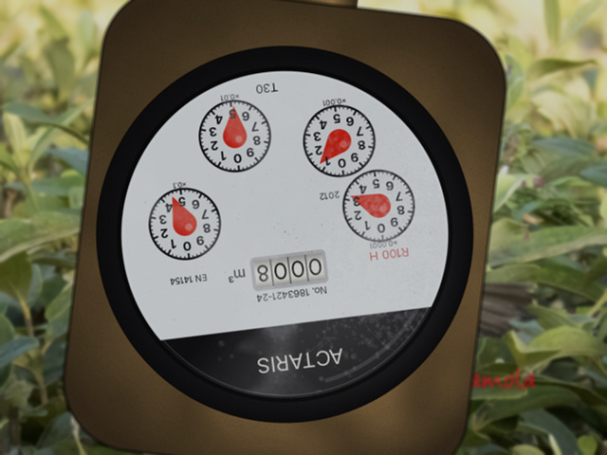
8.4513 m³
